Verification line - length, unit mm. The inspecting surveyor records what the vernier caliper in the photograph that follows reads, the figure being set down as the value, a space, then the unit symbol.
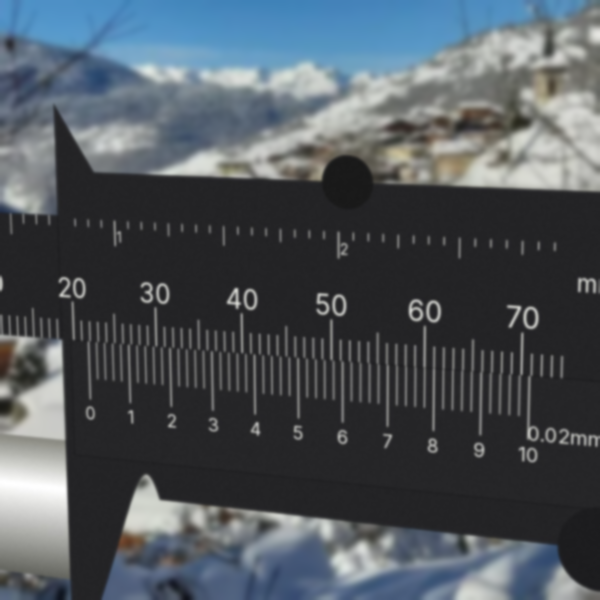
21.8 mm
